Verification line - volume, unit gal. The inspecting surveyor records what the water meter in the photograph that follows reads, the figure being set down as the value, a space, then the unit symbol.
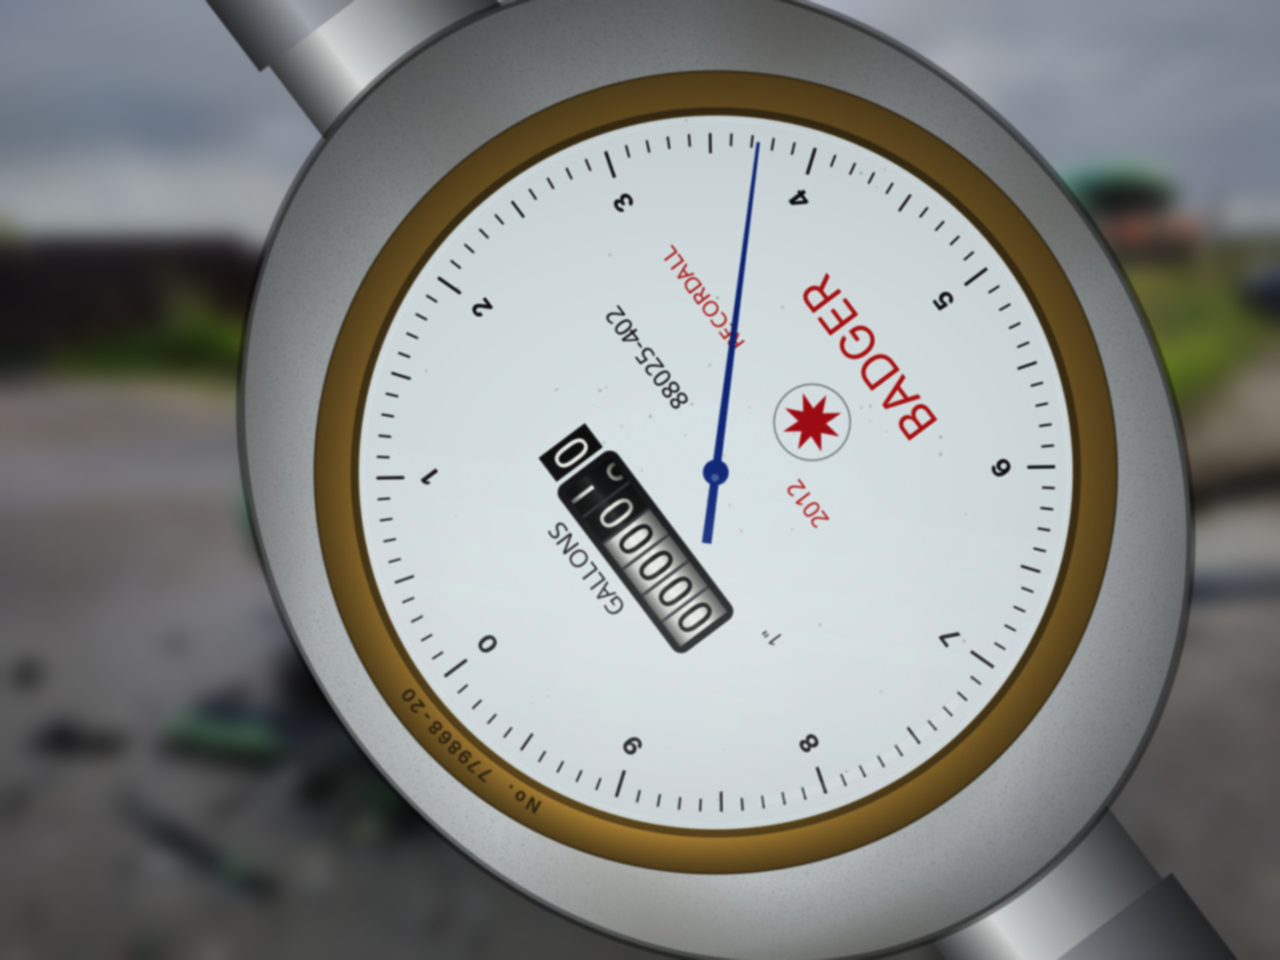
13.7 gal
